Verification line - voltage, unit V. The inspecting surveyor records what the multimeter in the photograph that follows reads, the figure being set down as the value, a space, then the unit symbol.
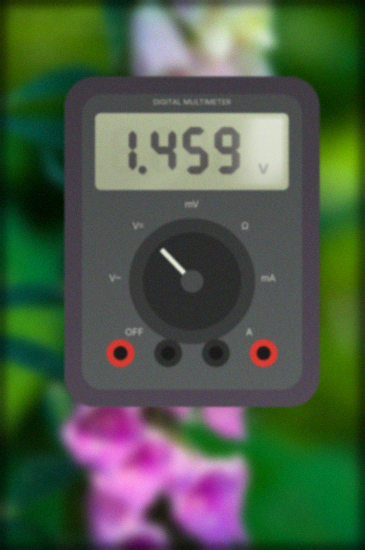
1.459 V
